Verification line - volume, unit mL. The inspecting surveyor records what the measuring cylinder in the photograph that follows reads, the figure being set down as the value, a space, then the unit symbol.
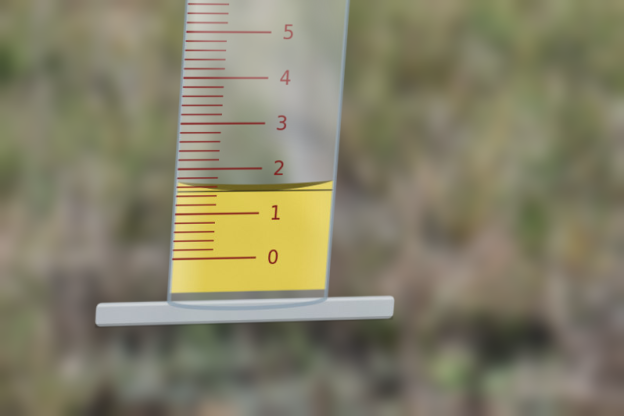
1.5 mL
